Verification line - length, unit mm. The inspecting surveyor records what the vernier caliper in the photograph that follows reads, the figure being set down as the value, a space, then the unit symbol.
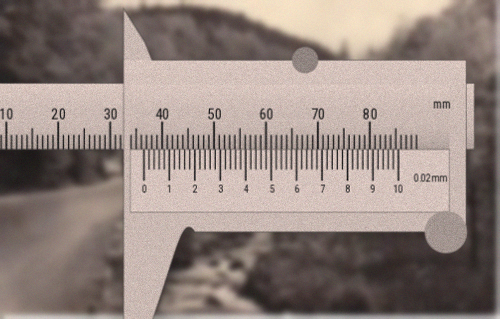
36.5 mm
